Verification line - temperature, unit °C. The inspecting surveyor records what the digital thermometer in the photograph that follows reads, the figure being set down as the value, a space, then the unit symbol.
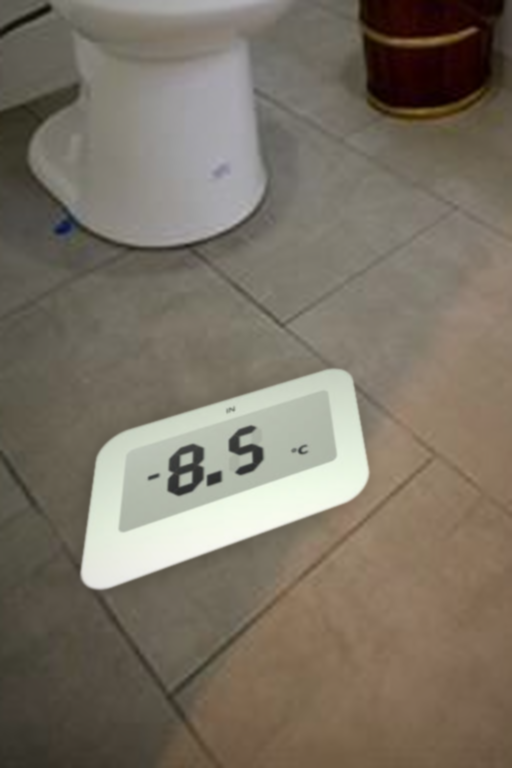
-8.5 °C
